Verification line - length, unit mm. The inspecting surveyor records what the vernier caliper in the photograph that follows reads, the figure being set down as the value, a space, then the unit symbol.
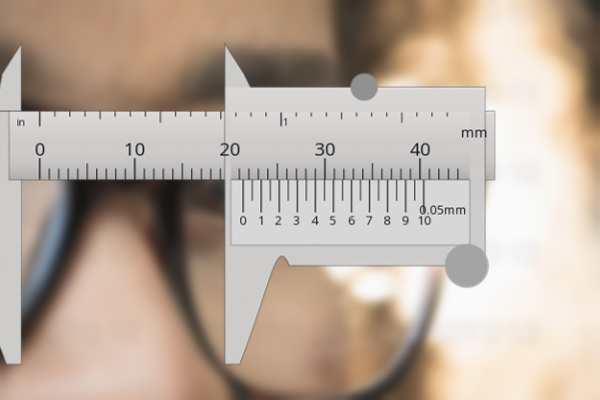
21.4 mm
